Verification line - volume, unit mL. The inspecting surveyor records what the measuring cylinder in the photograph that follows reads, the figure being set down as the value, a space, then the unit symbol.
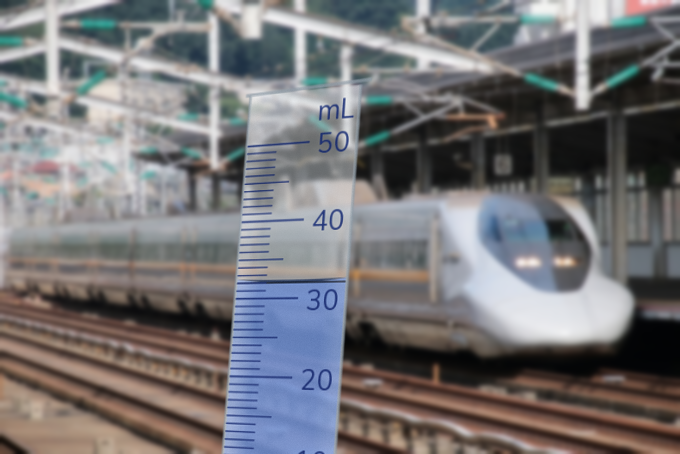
32 mL
